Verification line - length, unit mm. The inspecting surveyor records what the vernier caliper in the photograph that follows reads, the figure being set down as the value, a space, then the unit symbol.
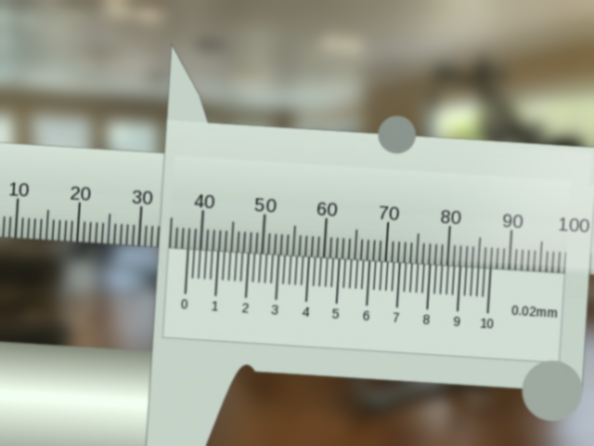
38.0 mm
